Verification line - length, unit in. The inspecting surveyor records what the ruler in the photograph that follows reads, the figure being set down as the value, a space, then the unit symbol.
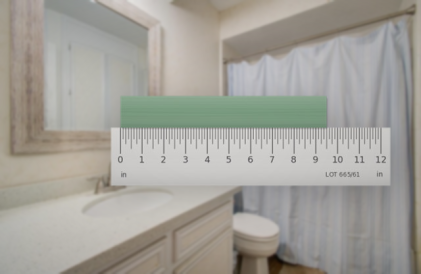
9.5 in
